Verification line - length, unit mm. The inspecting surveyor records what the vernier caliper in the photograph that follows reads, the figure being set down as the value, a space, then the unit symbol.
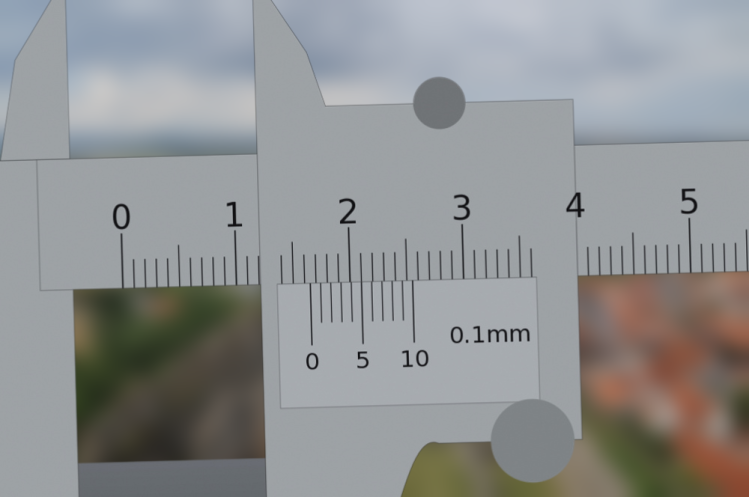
16.5 mm
